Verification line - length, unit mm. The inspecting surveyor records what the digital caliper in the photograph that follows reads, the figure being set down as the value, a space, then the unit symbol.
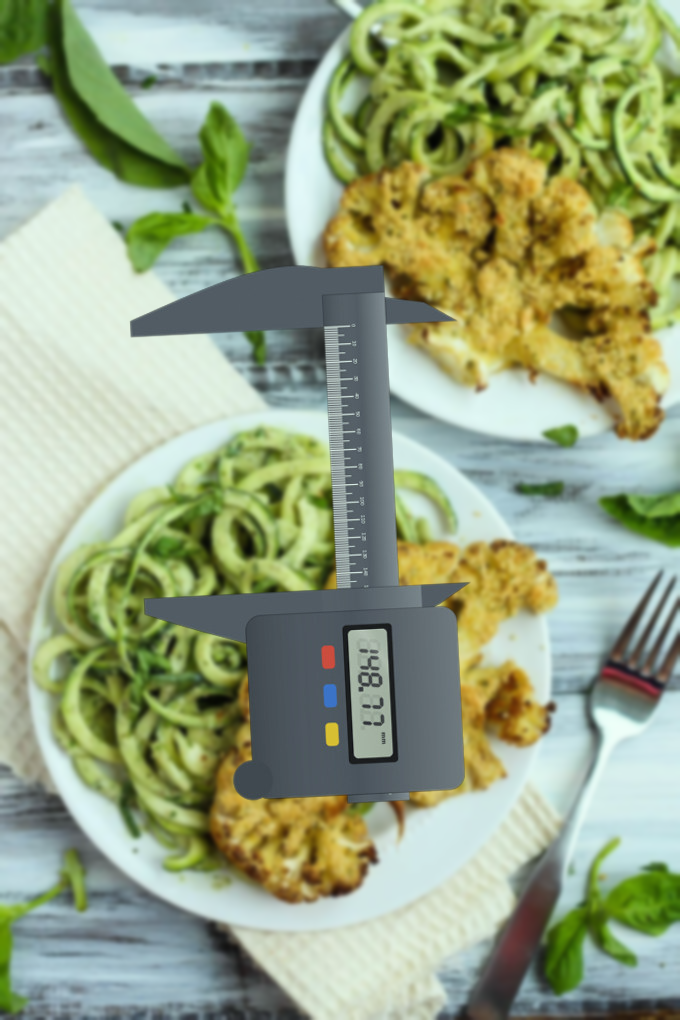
148.77 mm
